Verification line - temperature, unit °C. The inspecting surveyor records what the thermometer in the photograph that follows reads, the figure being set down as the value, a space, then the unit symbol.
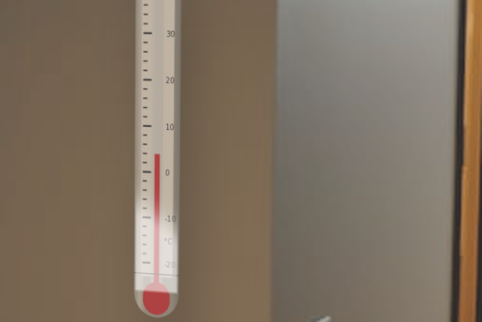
4 °C
